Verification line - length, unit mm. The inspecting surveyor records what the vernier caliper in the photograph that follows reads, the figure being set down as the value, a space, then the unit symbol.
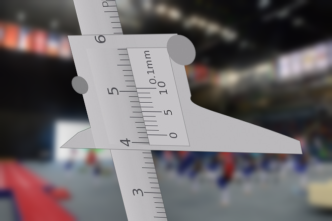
41.6 mm
